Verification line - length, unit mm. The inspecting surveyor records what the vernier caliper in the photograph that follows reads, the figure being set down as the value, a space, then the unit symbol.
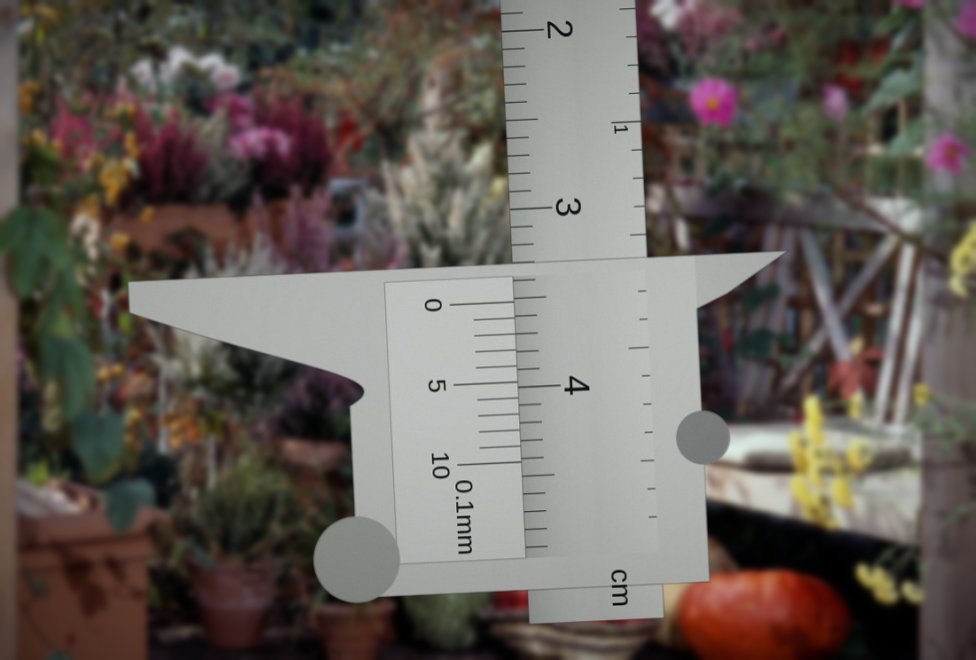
35.2 mm
